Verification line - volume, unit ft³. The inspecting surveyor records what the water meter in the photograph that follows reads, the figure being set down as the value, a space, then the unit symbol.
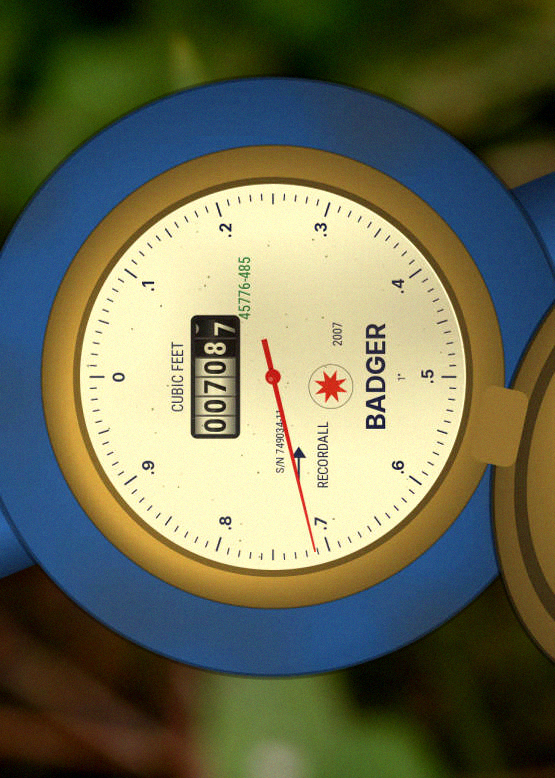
7086.71 ft³
